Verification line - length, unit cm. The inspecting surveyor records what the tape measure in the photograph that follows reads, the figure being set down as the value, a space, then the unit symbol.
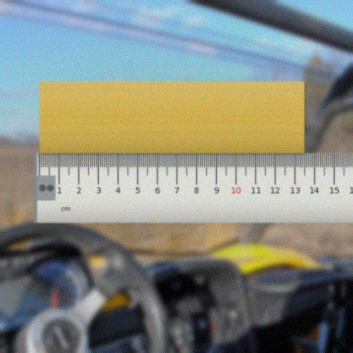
13.5 cm
